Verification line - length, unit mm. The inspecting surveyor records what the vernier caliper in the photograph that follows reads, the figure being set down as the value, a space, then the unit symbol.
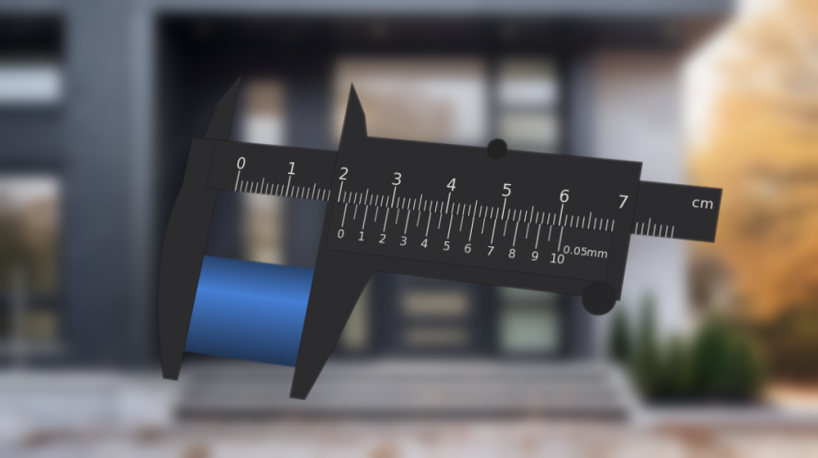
21.6 mm
